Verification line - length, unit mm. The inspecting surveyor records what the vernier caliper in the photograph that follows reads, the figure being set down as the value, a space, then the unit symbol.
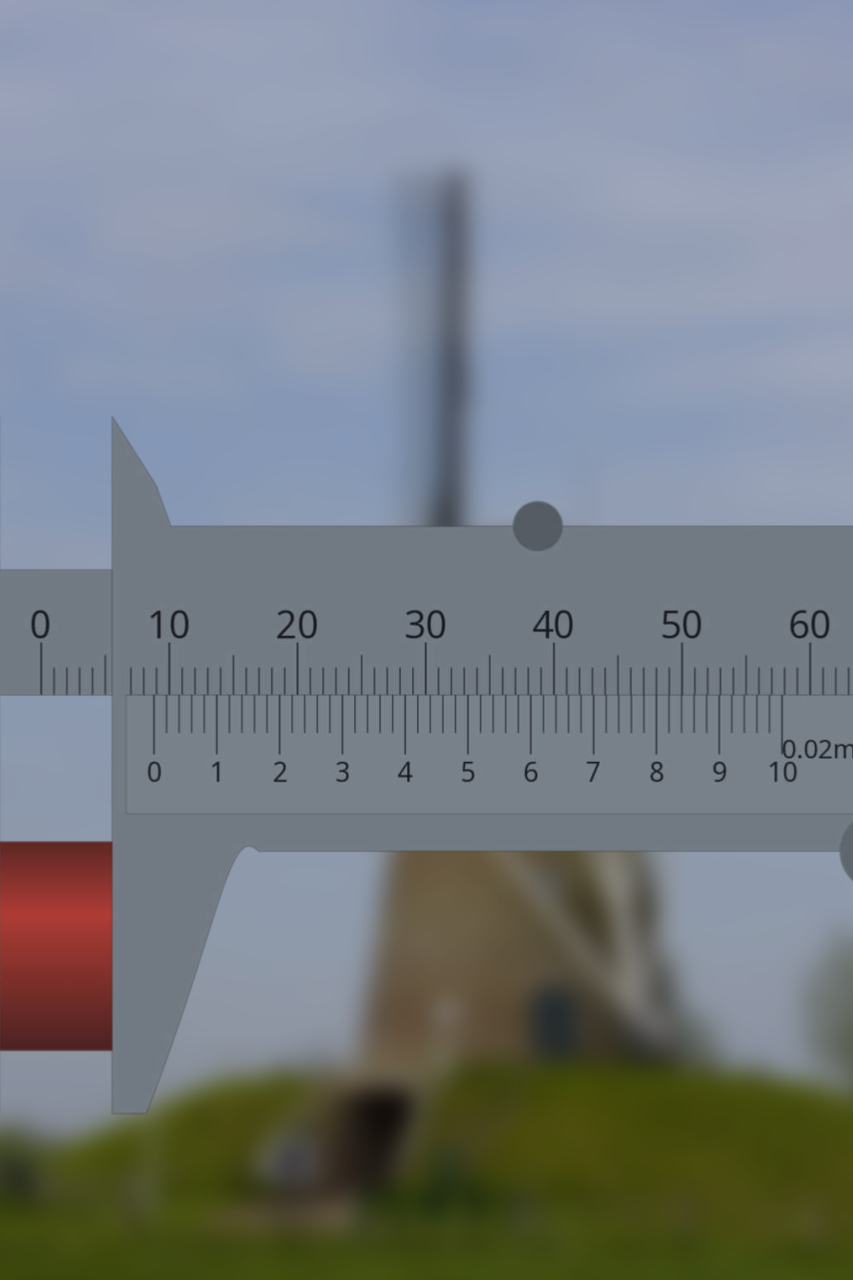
8.8 mm
